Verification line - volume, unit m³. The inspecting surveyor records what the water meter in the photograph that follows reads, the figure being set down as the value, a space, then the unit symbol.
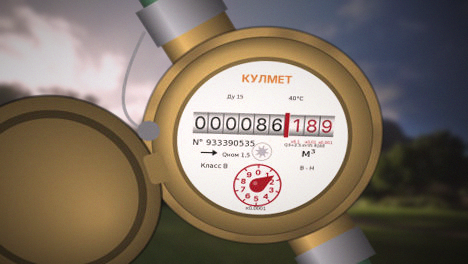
86.1891 m³
